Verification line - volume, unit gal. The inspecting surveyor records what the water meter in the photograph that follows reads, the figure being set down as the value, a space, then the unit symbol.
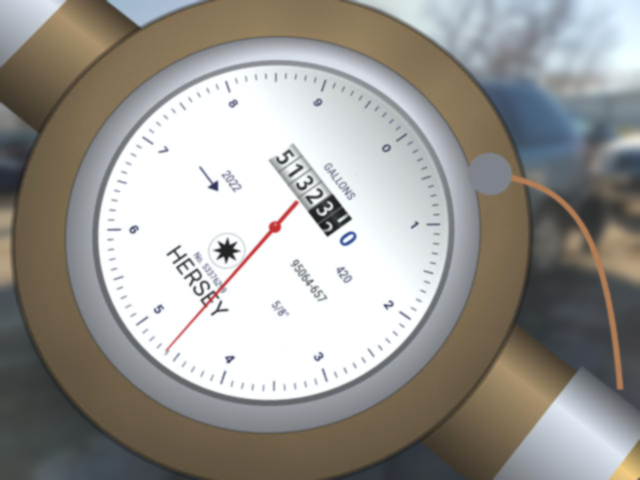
5132314.6 gal
